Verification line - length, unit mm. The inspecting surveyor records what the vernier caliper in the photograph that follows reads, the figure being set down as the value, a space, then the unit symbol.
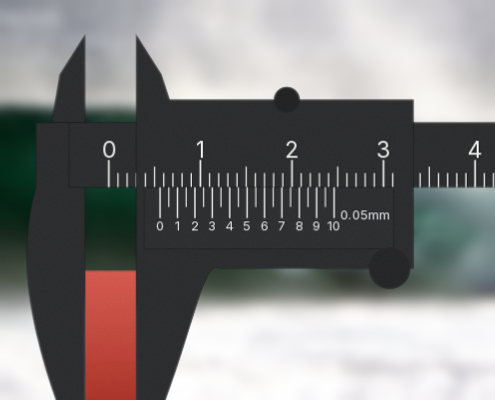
5.6 mm
